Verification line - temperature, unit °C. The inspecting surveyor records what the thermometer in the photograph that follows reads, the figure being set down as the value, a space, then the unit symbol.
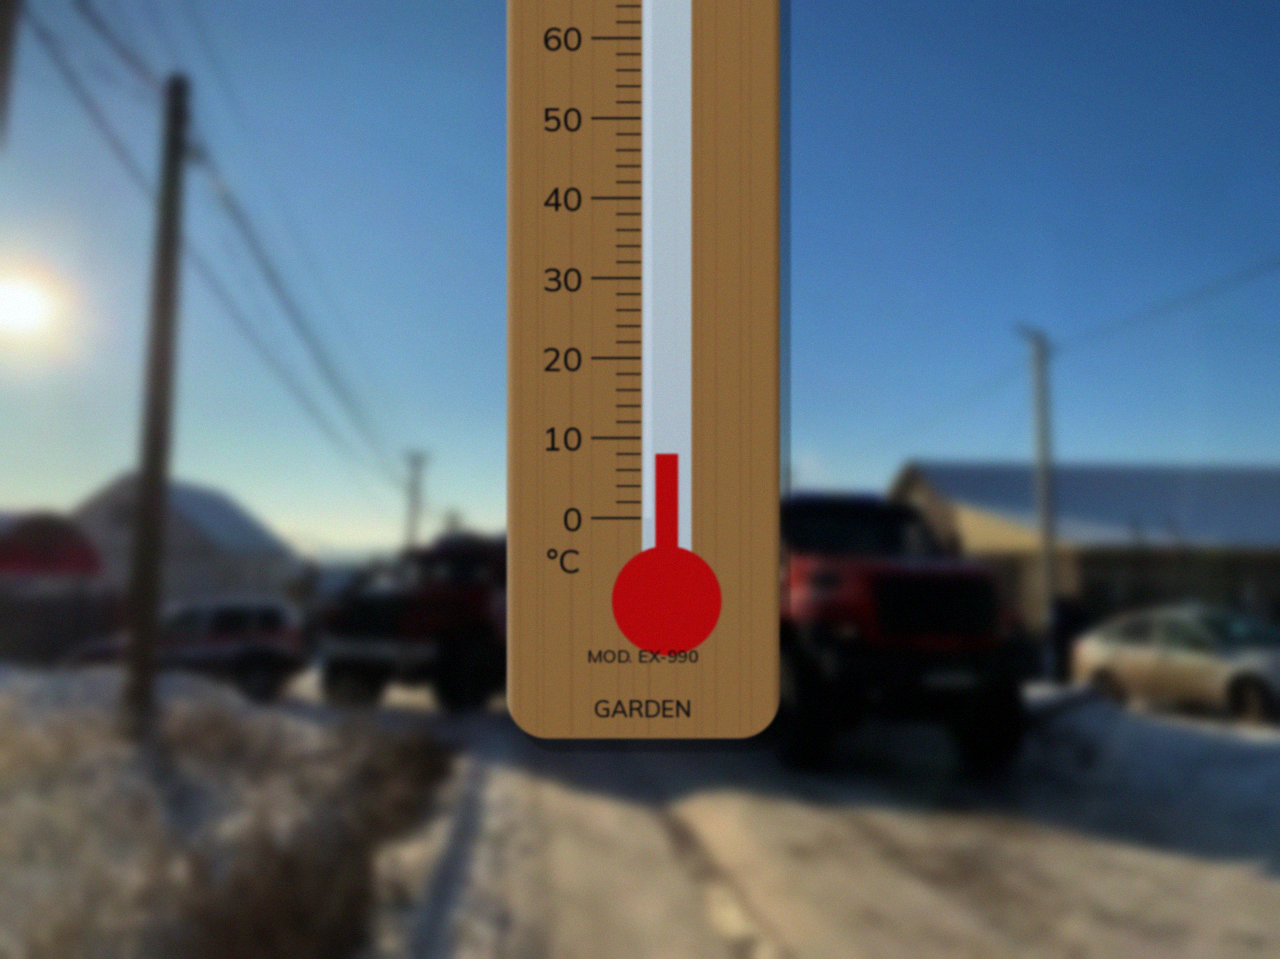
8 °C
